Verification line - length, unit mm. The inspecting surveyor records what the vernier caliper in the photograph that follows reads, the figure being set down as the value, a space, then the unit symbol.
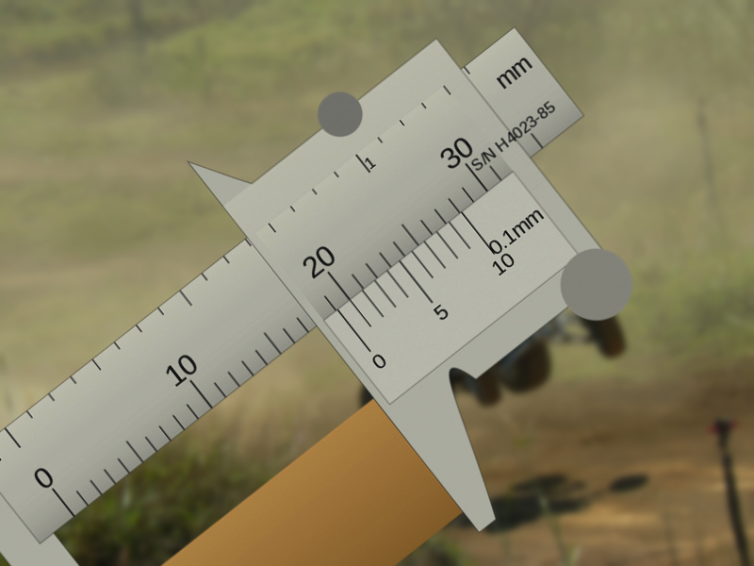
19.1 mm
